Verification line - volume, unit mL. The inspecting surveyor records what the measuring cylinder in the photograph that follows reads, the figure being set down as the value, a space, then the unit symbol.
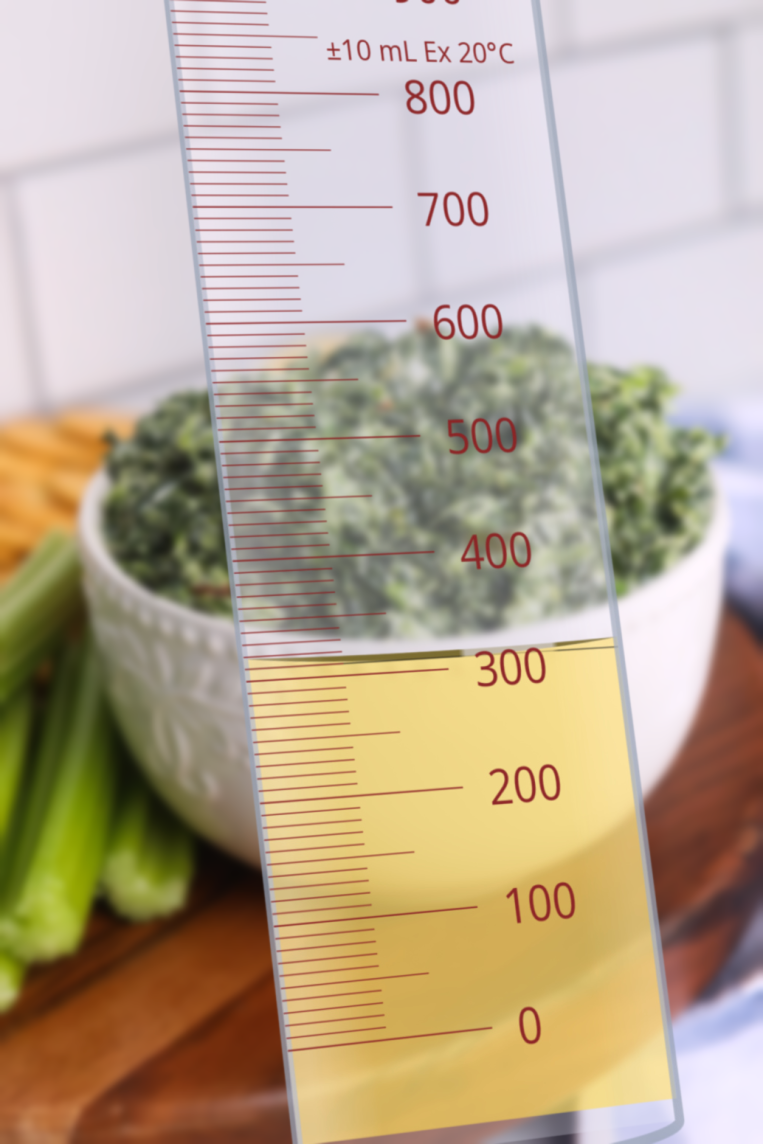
310 mL
